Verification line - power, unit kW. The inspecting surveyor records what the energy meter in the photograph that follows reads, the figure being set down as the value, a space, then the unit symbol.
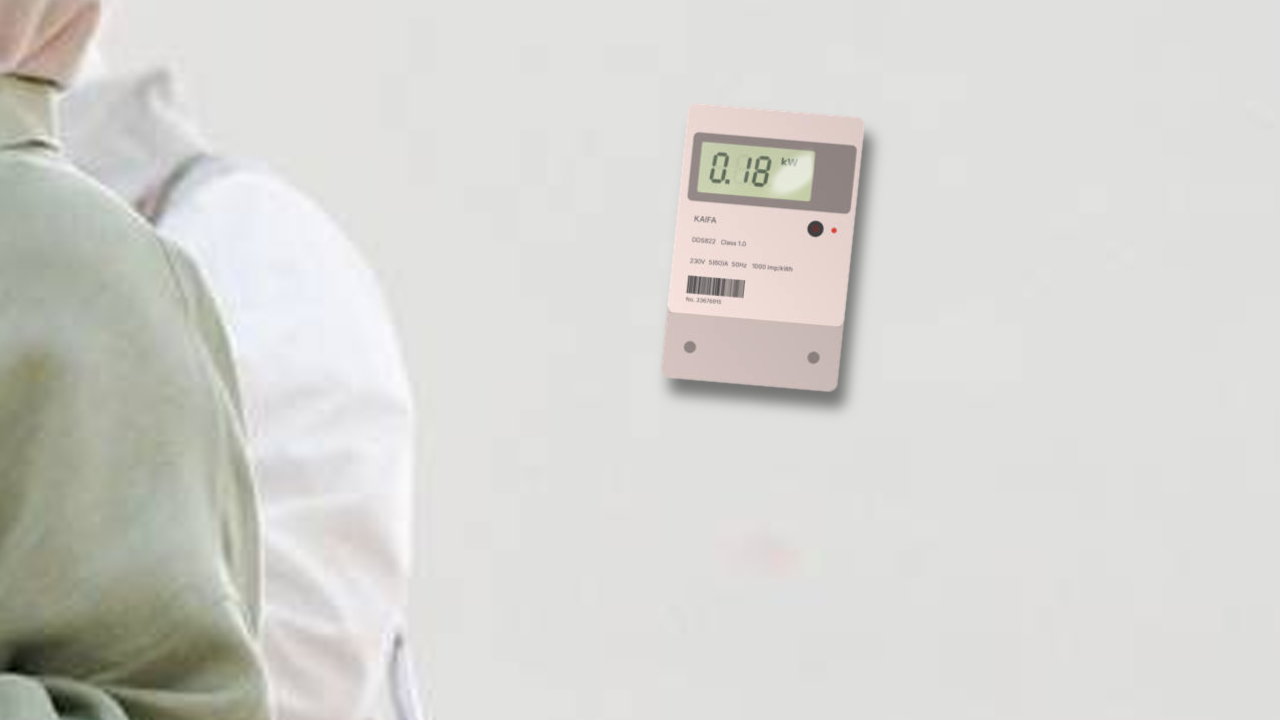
0.18 kW
